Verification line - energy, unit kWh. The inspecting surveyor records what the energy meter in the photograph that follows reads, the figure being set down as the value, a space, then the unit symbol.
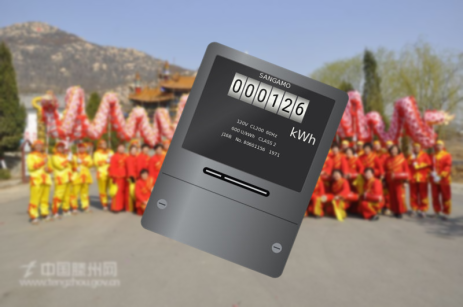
126 kWh
